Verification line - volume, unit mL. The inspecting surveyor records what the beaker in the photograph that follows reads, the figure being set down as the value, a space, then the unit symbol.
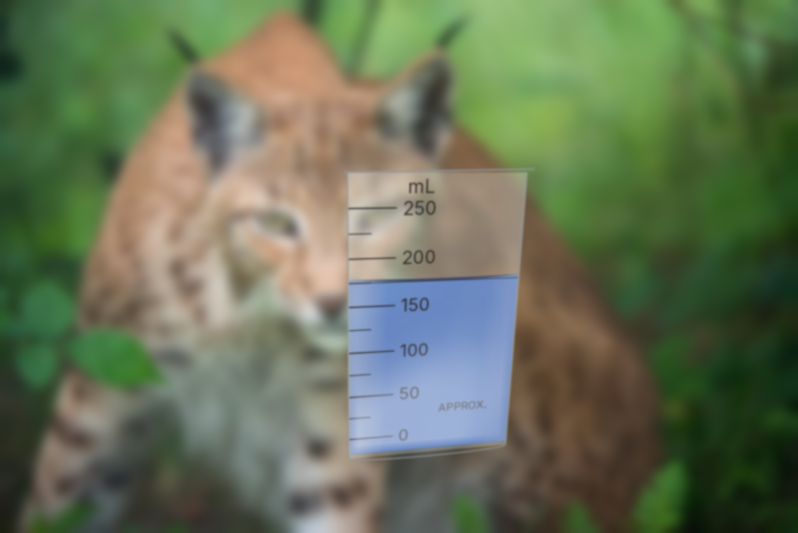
175 mL
